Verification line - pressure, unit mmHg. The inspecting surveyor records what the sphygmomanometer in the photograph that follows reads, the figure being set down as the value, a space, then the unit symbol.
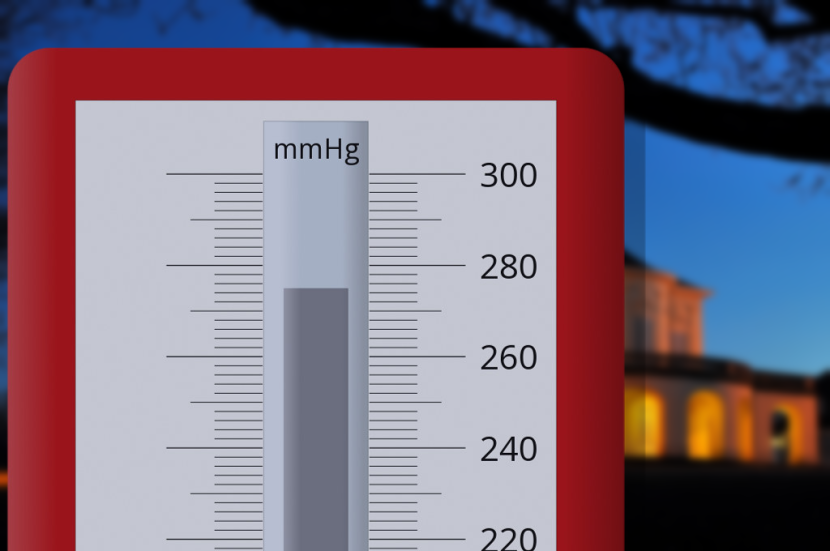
275 mmHg
